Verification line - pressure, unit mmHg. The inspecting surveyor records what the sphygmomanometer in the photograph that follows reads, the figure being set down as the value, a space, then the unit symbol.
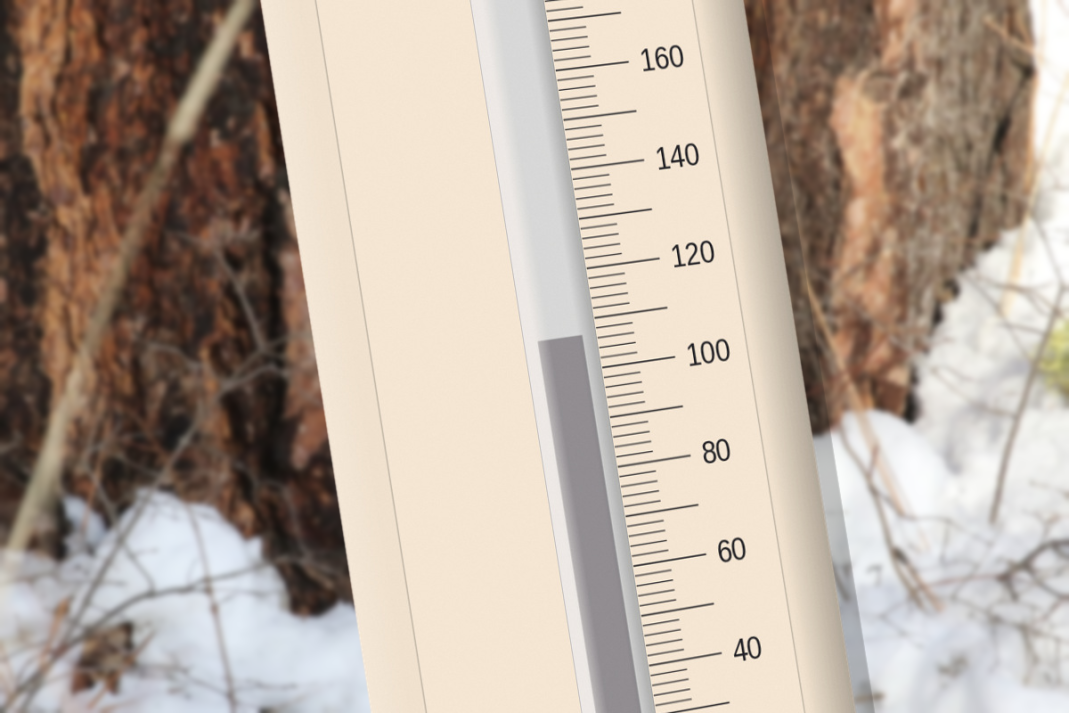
107 mmHg
